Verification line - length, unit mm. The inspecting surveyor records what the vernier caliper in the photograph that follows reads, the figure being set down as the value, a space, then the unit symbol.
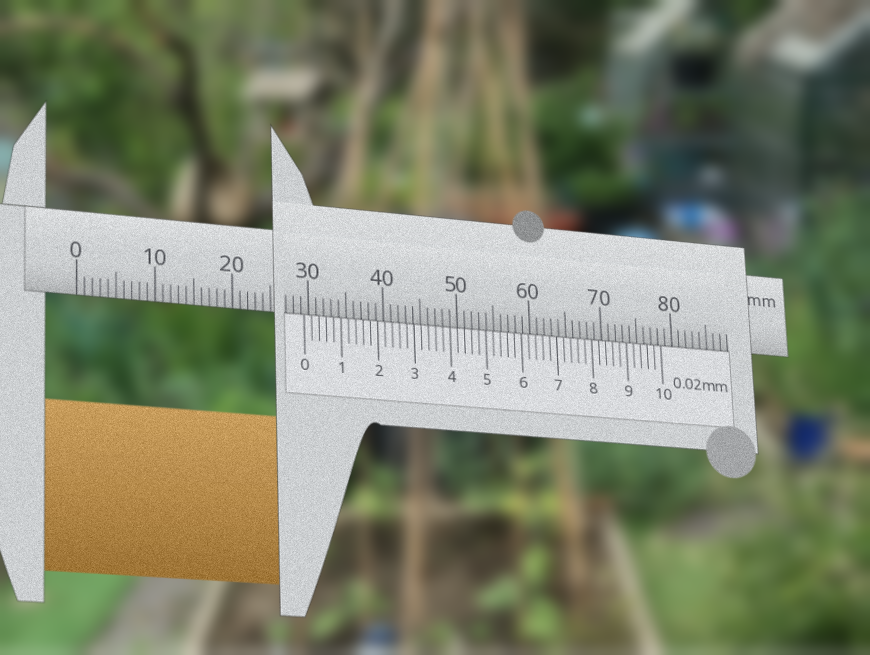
29.4 mm
